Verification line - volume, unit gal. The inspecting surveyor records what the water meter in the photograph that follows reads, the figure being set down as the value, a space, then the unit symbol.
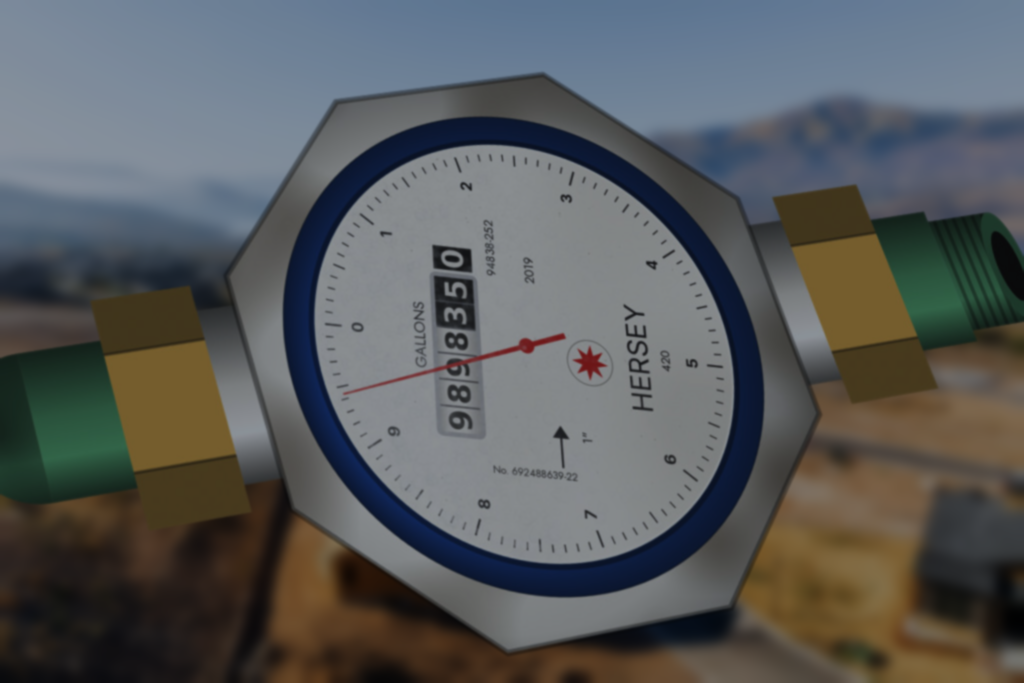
9898349.4 gal
